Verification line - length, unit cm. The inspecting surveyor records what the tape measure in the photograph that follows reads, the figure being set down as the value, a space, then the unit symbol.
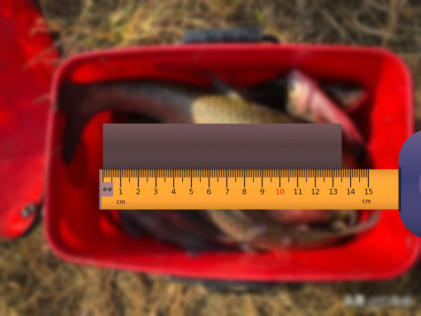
13.5 cm
